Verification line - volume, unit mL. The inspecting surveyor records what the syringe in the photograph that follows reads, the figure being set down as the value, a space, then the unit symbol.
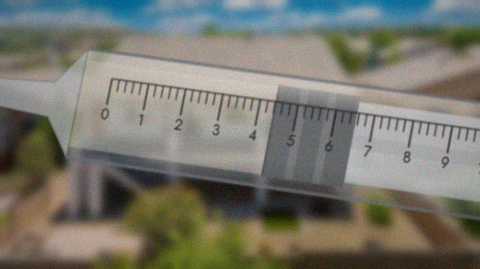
4.4 mL
